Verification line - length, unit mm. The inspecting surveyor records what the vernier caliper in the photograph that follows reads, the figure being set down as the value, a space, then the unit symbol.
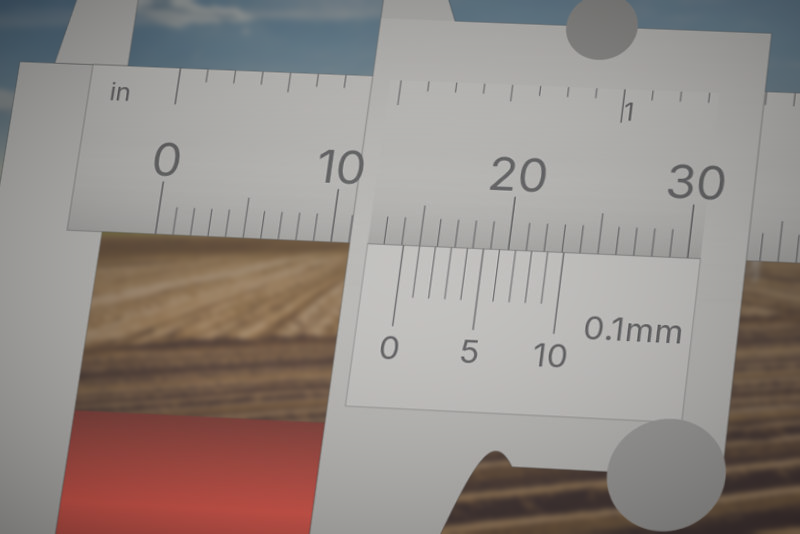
14.1 mm
